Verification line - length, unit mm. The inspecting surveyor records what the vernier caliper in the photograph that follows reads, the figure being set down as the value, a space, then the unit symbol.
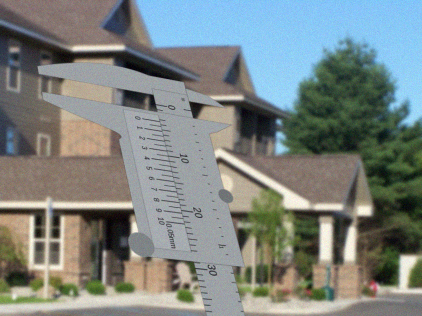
3.4 mm
